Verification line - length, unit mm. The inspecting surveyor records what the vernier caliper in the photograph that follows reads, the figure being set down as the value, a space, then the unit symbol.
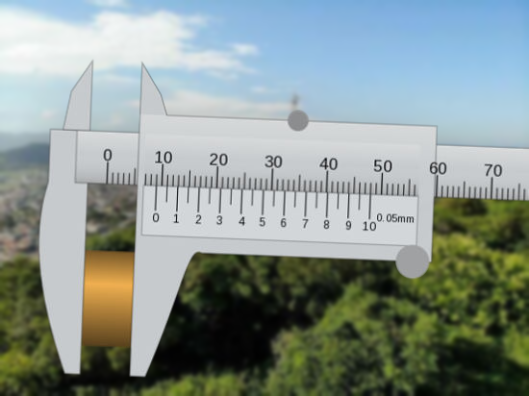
9.0 mm
